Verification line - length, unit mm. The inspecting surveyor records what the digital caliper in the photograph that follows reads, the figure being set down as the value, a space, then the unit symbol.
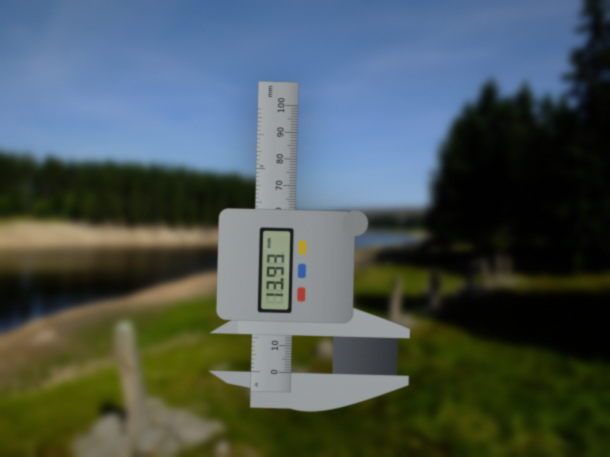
13.93 mm
